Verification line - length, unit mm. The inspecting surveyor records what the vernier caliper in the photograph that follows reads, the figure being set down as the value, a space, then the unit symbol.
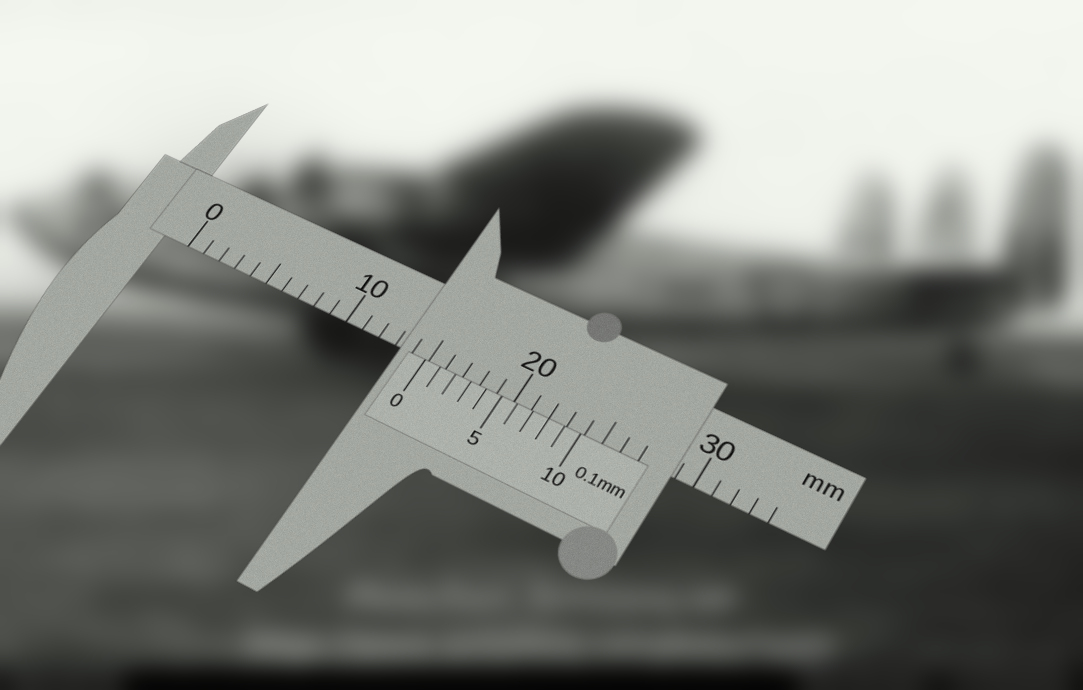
14.8 mm
